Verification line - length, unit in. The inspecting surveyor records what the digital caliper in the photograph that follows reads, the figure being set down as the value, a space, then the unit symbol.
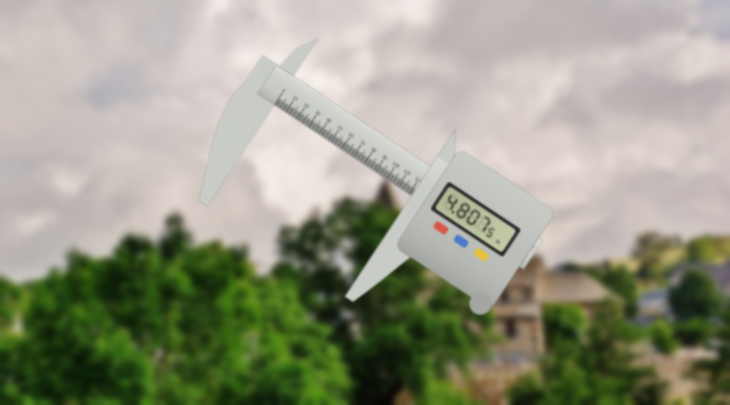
4.8075 in
